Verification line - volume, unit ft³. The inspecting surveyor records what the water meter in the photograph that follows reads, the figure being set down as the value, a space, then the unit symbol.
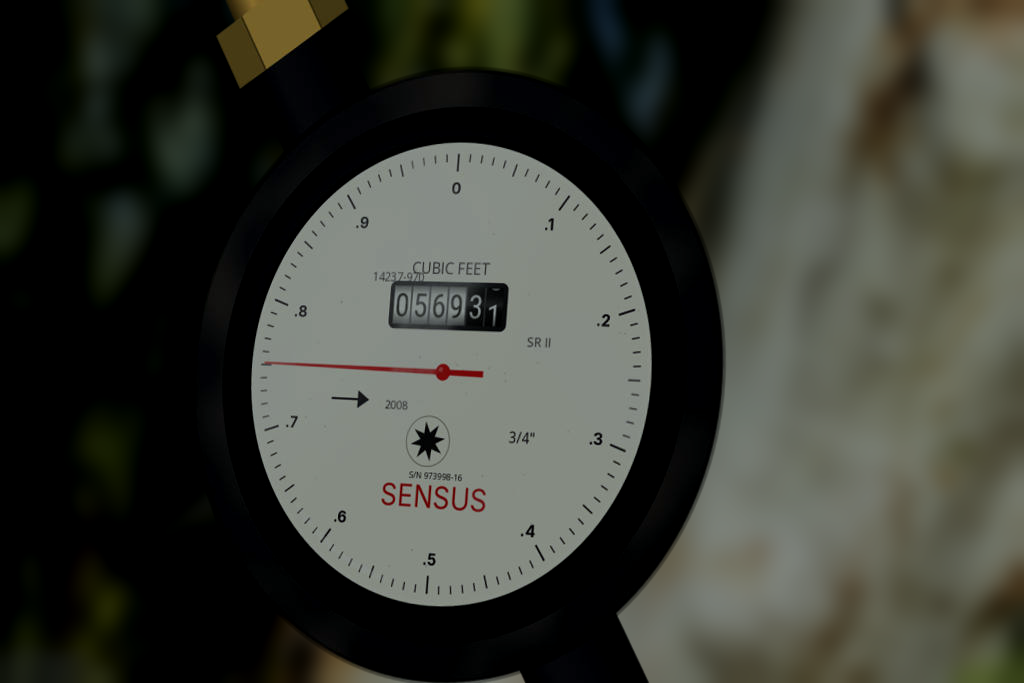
56930.75 ft³
